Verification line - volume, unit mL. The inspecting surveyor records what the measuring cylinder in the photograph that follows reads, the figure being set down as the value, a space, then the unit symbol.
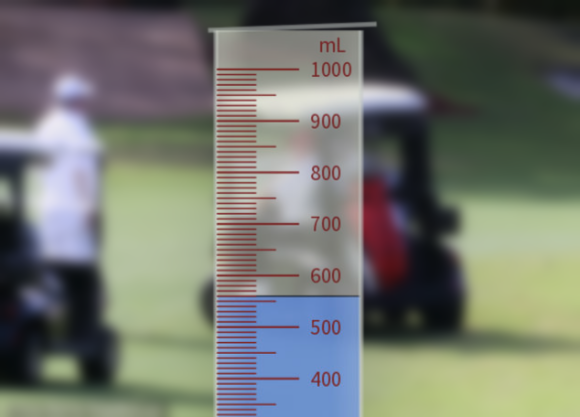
560 mL
